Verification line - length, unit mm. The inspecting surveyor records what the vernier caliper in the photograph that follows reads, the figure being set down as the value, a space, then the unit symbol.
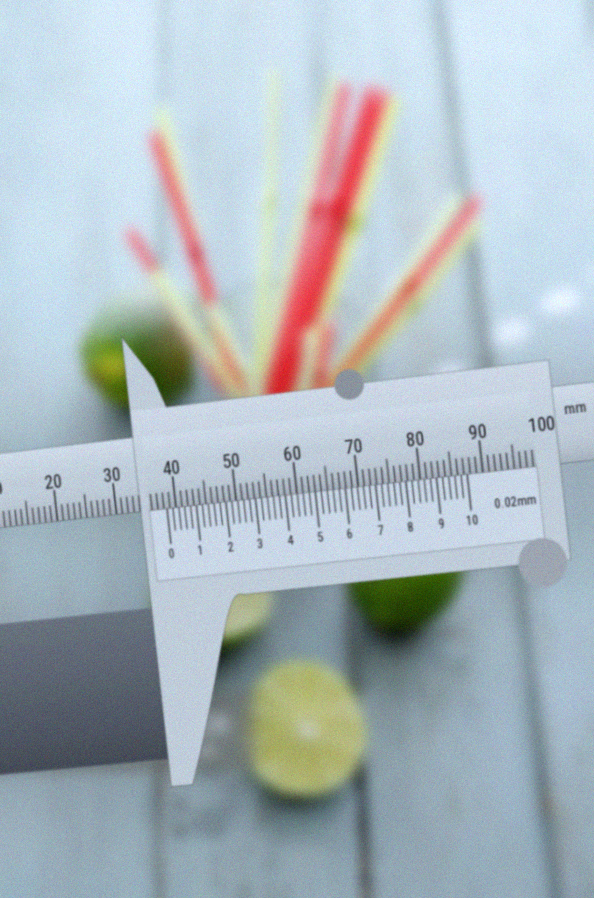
38.5 mm
